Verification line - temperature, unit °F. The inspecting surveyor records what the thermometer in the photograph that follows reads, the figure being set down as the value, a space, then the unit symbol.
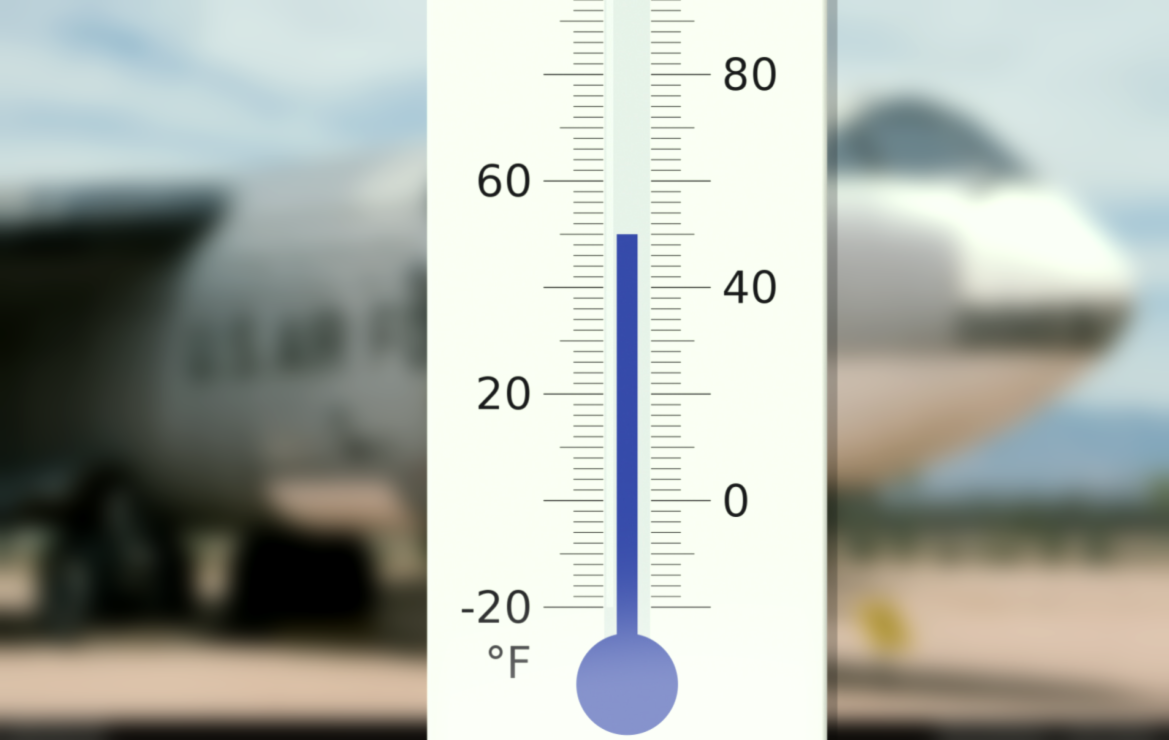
50 °F
